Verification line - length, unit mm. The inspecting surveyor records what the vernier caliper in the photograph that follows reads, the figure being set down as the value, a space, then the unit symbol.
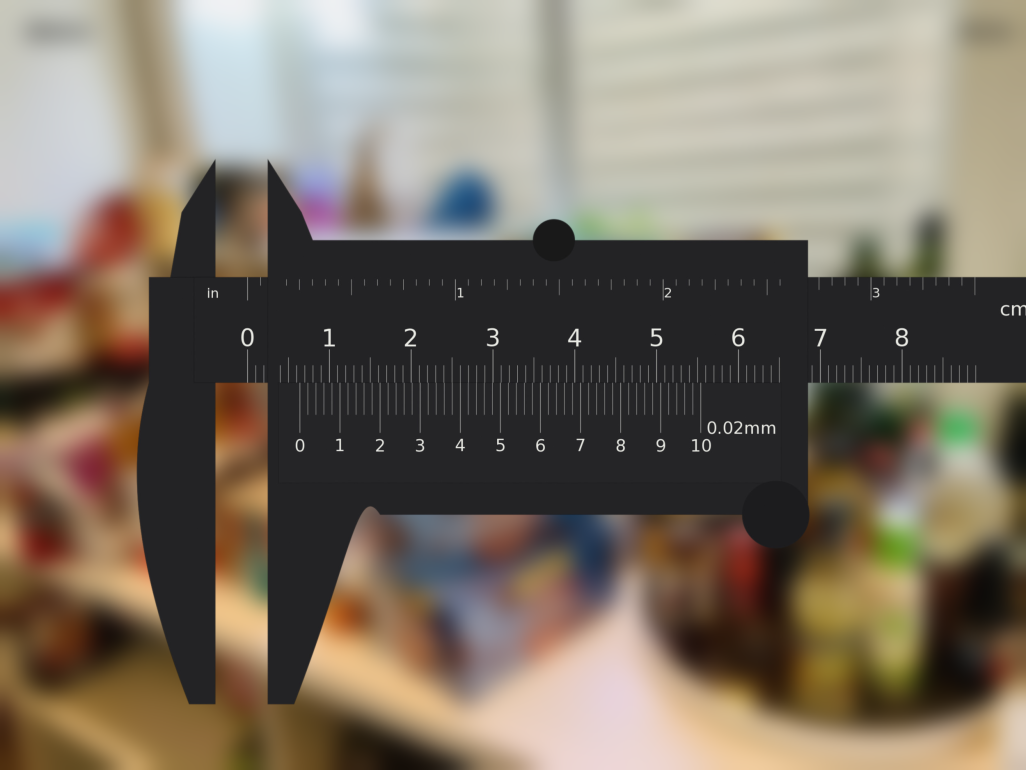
6.4 mm
